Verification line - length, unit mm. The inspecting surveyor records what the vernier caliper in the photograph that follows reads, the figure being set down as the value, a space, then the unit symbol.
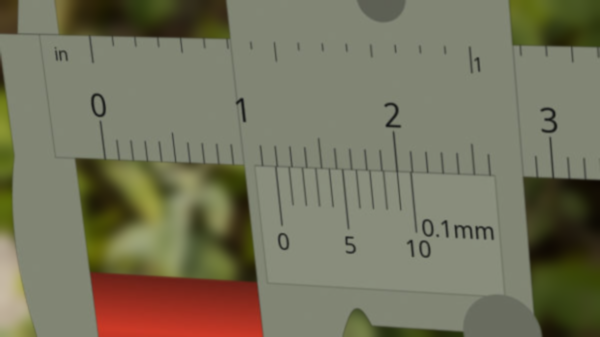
11.9 mm
